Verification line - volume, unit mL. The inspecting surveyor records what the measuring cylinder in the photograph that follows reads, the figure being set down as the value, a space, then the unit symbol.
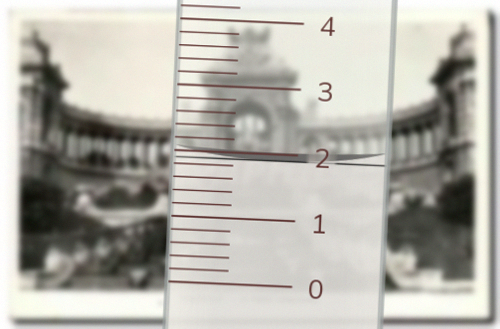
1.9 mL
